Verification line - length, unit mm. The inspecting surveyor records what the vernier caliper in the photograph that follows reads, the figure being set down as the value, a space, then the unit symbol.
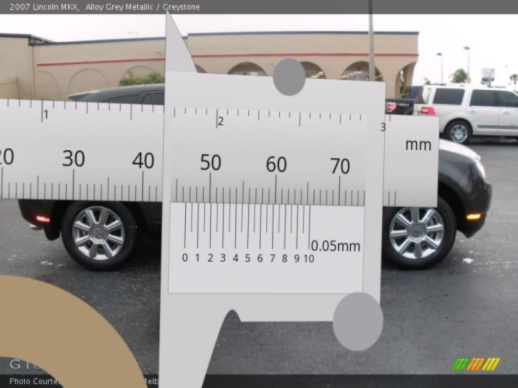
46.4 mm
